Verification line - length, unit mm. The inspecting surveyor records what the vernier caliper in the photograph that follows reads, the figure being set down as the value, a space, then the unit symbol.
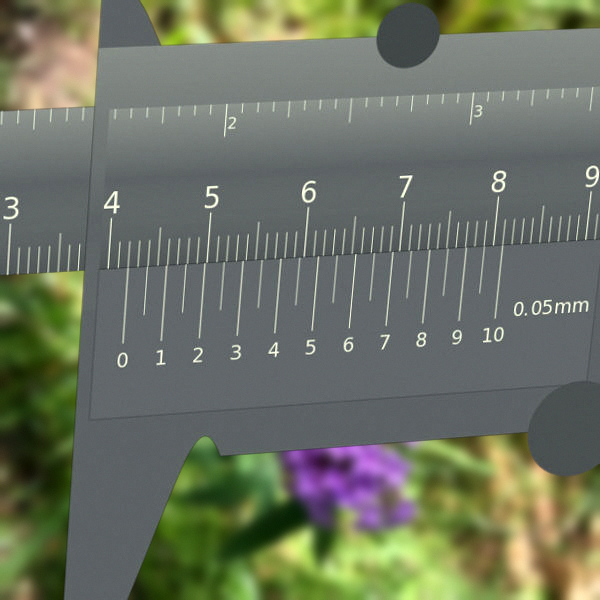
42.0 mm
